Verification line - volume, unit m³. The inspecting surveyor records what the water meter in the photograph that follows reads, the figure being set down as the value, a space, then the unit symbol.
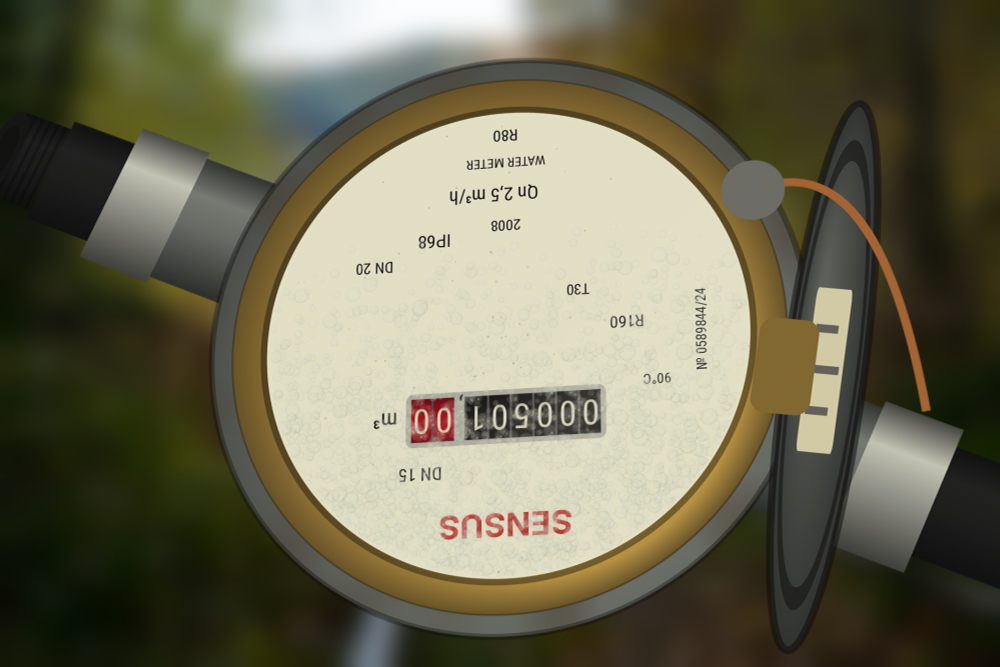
501.00 m³
